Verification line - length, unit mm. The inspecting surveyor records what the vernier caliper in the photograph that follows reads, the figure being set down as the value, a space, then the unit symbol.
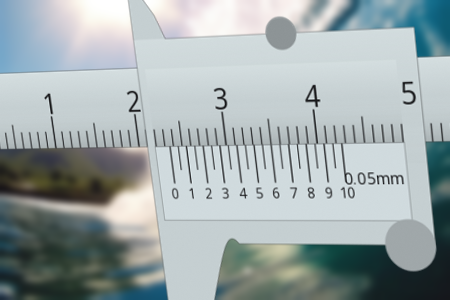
23.6 mm
